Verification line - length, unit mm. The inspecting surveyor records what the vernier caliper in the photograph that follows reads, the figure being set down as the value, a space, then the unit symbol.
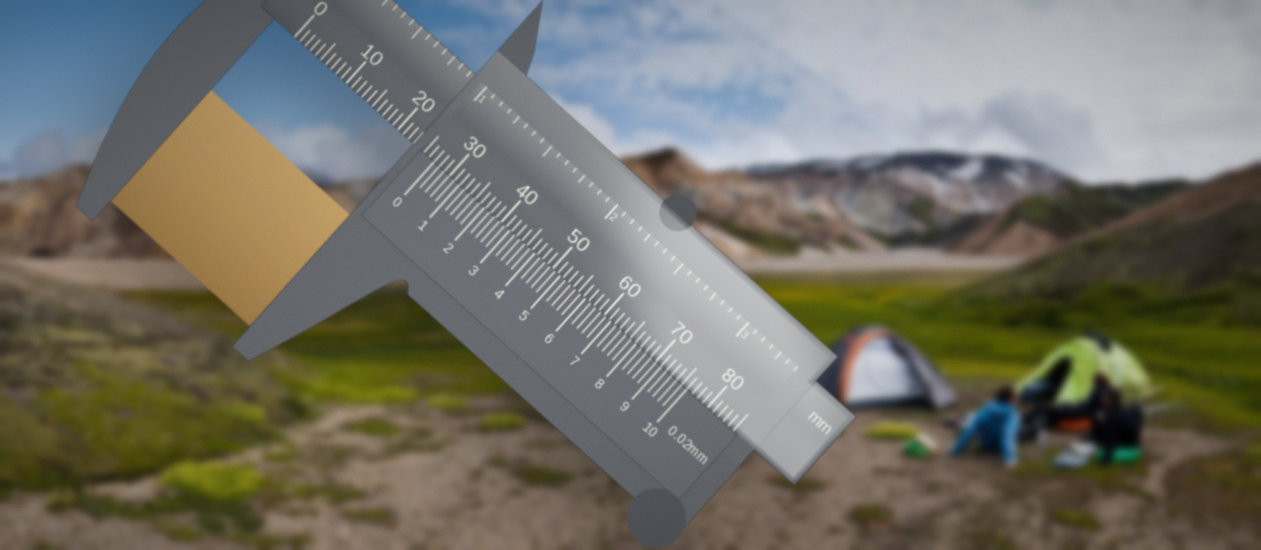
27.0 mm
